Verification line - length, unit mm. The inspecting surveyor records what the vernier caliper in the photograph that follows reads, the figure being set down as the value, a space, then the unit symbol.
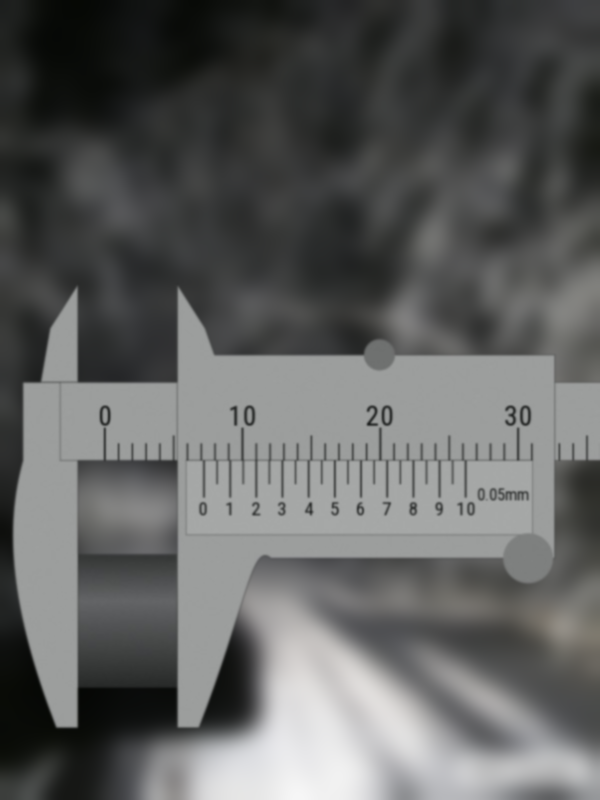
7.2 mm
